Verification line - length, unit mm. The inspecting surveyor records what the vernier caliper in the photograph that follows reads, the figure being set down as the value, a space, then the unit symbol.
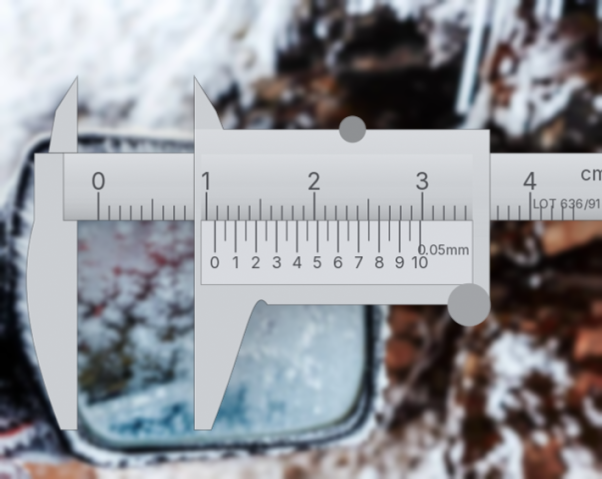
10.8 mm
